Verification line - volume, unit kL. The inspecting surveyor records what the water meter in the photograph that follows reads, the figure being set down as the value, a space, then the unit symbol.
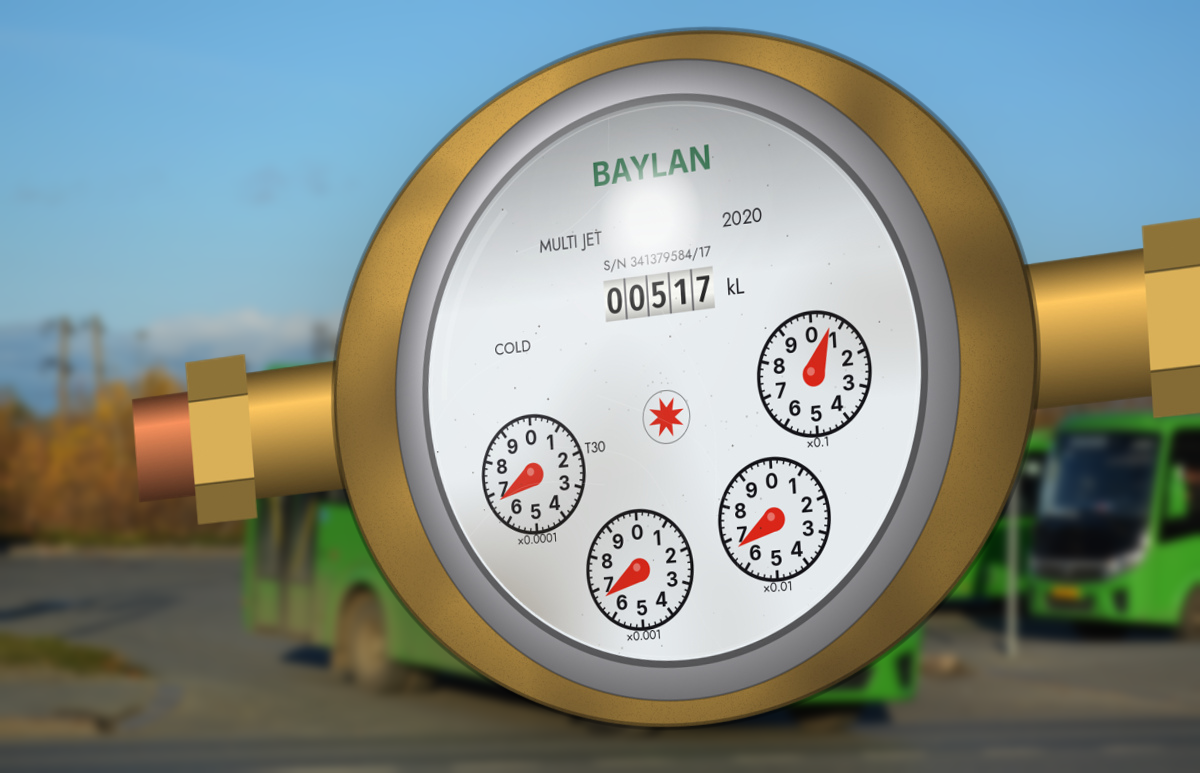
517.0666 kL
